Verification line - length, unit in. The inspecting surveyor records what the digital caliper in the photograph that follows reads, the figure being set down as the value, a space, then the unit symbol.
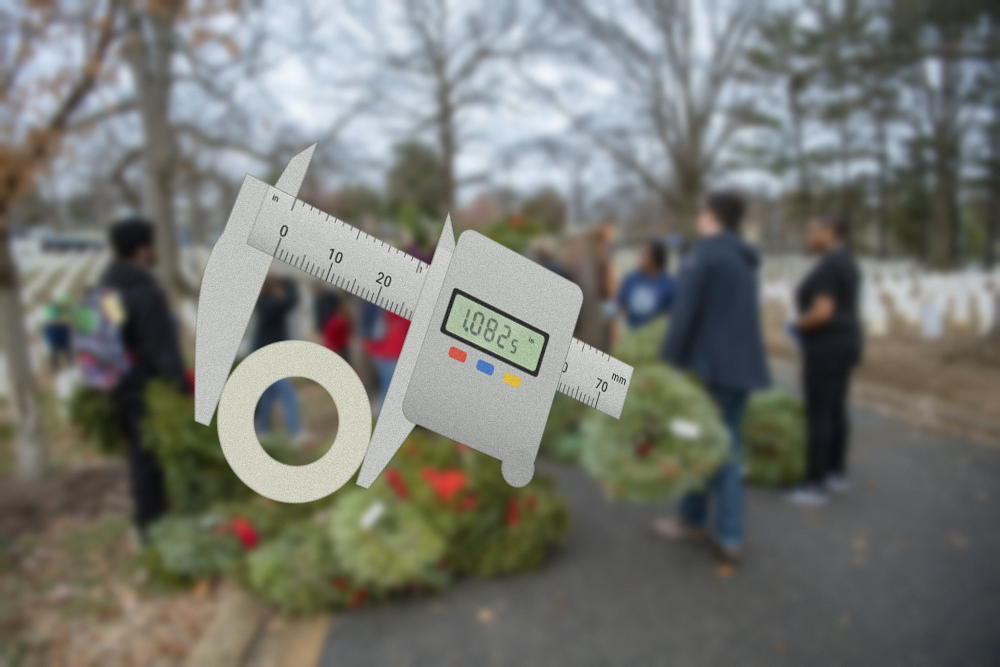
1.0825 in
